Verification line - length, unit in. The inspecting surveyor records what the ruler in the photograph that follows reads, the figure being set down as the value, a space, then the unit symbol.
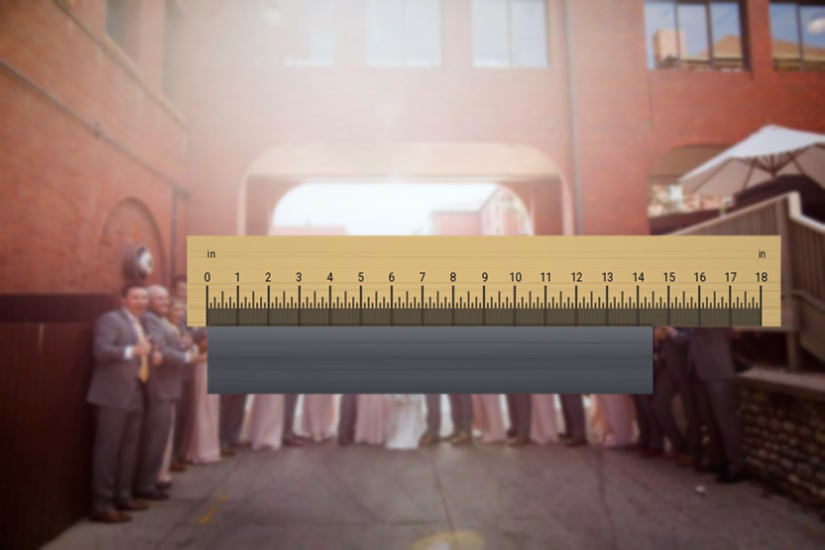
14.5 in
